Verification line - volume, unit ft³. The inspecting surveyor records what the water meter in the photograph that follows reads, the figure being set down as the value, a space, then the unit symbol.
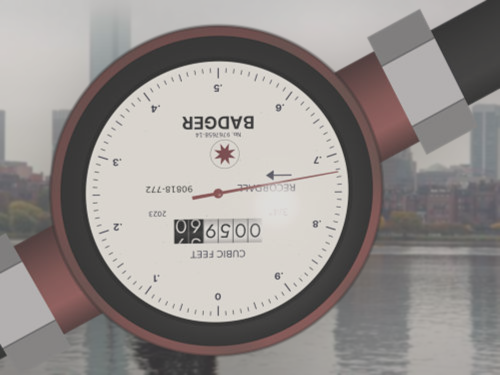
5959.72 ft³
